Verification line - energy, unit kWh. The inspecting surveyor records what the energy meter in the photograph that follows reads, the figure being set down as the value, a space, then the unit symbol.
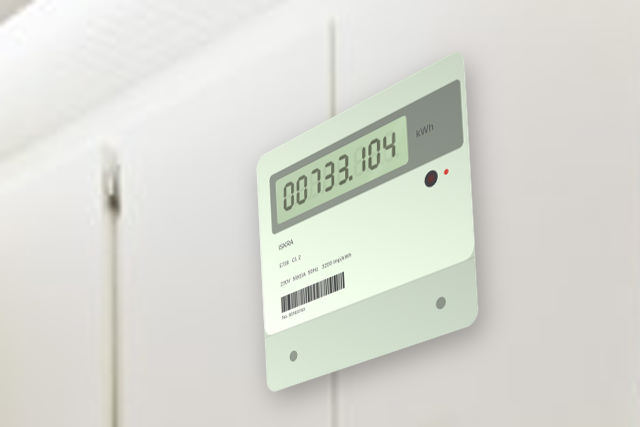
733.104 kWh
